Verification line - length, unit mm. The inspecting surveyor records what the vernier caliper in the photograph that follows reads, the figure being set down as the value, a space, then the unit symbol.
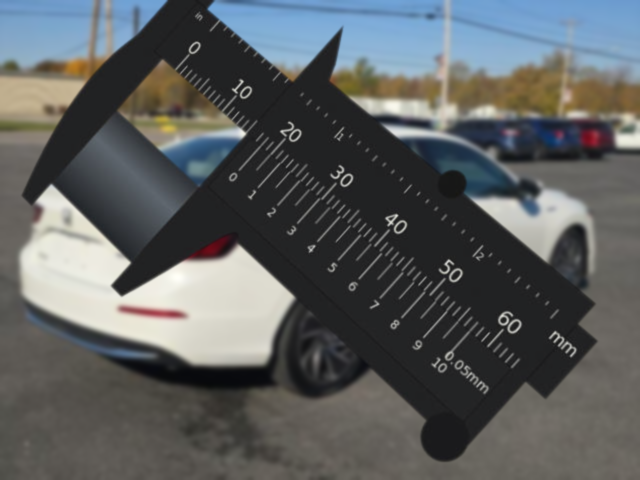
18.0 mm
